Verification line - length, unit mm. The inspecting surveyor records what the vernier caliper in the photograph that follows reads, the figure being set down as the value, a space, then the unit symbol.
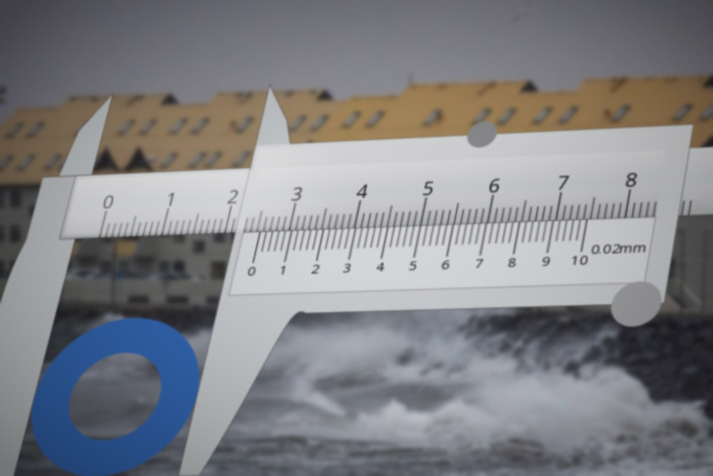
25.5 mm
